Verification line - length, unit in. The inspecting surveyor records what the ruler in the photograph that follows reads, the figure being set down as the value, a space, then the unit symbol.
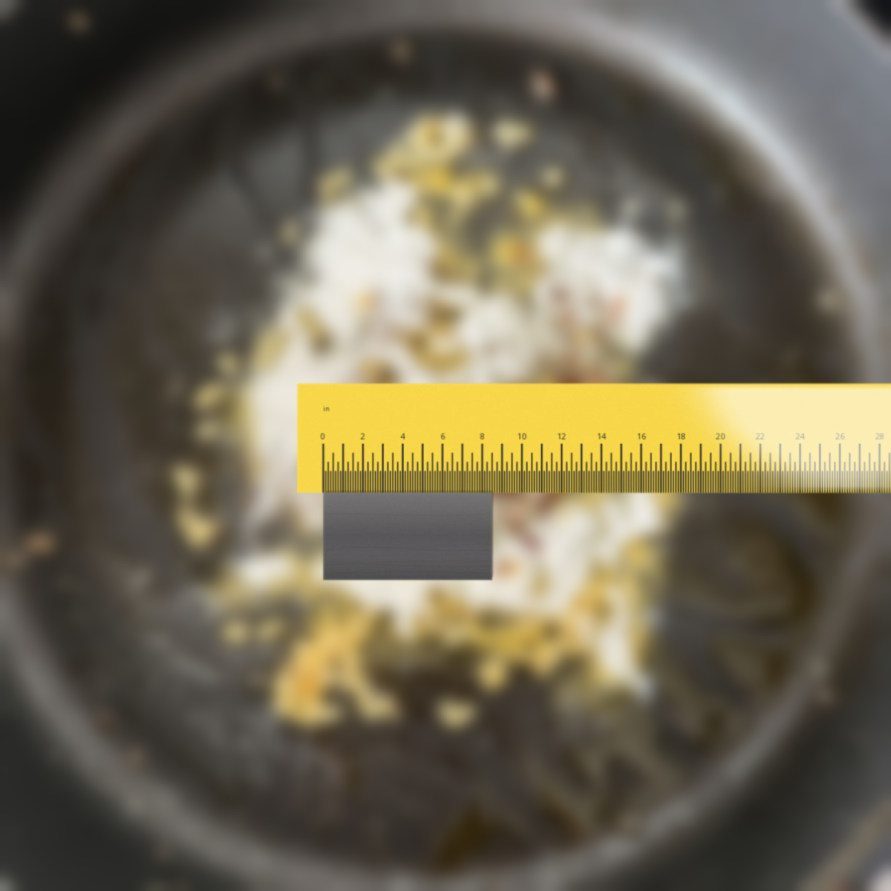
8.5 in
